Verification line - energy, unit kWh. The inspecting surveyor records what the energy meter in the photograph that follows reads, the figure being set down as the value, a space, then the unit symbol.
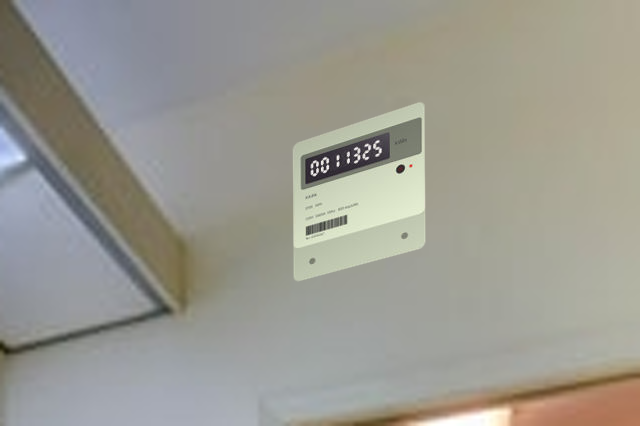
11325 kWh
